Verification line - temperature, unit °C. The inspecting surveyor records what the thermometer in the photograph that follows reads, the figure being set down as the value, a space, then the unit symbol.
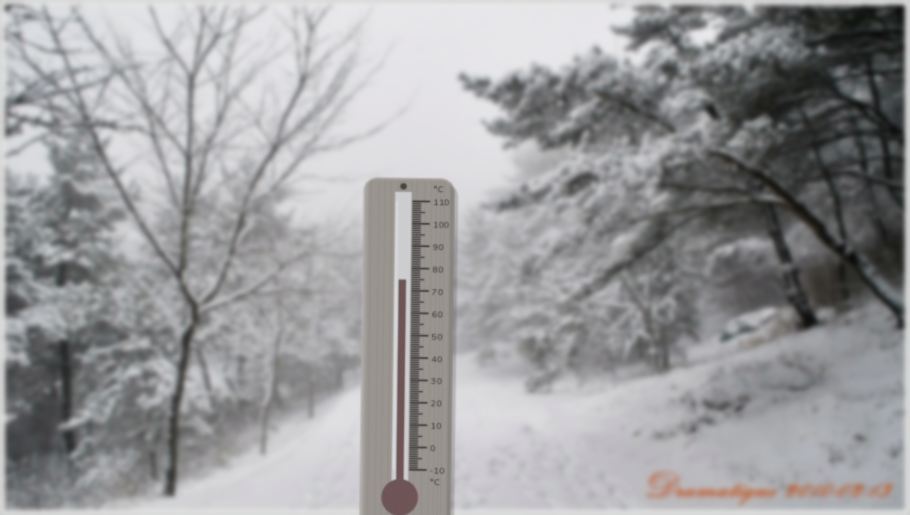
75 °C
